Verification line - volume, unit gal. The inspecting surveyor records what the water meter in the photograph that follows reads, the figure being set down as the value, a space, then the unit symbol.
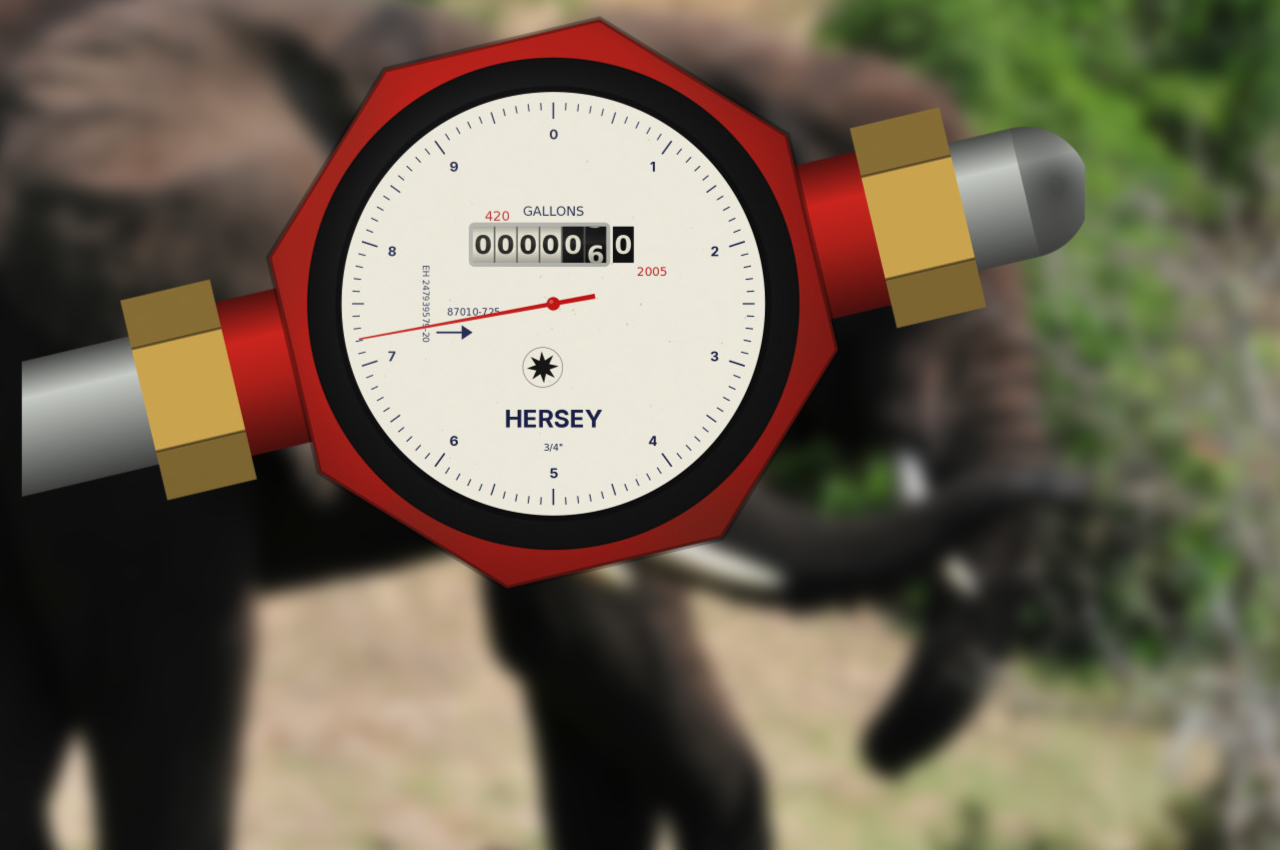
57.2 gal
